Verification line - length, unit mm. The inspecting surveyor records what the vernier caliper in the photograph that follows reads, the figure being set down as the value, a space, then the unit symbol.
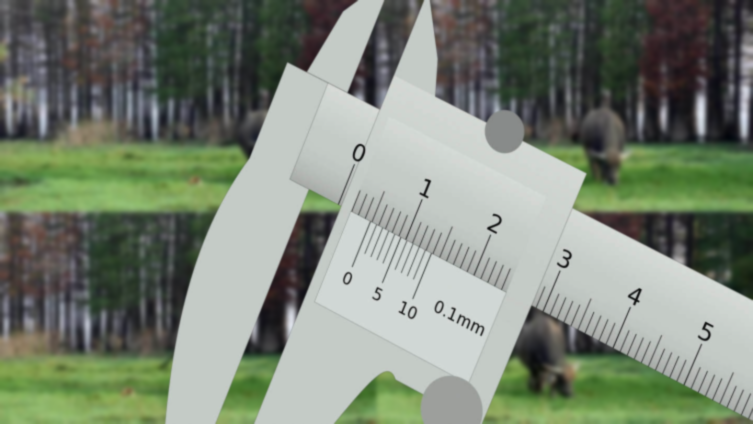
4.8 mm
